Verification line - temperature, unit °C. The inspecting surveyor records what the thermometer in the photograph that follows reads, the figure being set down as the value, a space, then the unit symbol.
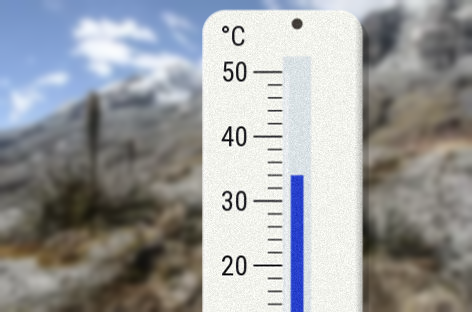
34 °C
